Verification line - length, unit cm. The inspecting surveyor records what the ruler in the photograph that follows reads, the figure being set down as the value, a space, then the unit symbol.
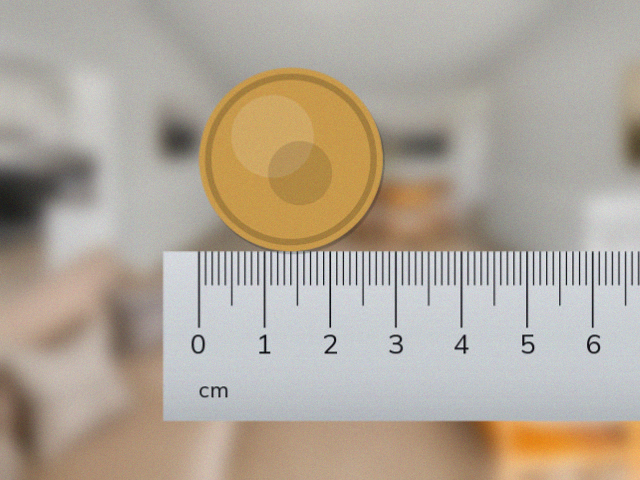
2.8 cm
